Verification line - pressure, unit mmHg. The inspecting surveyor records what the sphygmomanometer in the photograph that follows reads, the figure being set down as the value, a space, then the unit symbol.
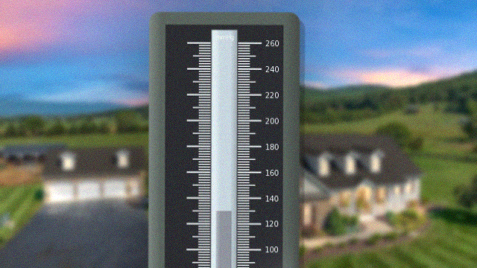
130 mmHg
